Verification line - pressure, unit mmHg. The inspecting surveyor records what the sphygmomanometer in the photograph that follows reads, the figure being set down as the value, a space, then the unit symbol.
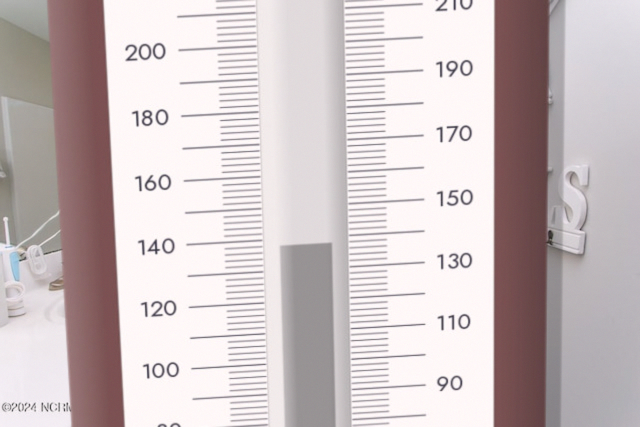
138 mmHg
